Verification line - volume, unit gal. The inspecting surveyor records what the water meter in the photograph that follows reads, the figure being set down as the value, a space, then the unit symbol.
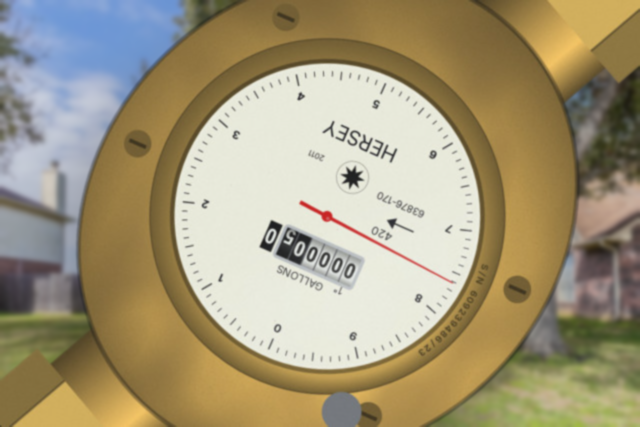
47.6 gal
